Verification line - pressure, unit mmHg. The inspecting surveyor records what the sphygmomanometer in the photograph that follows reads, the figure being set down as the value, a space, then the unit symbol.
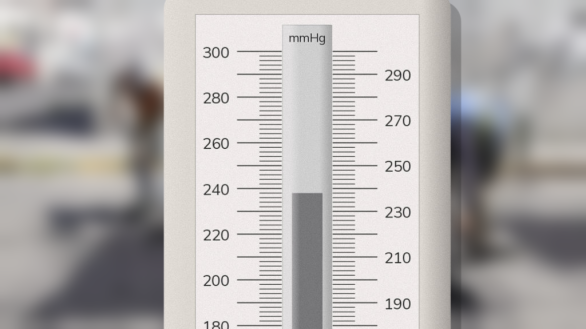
238 mmHg
